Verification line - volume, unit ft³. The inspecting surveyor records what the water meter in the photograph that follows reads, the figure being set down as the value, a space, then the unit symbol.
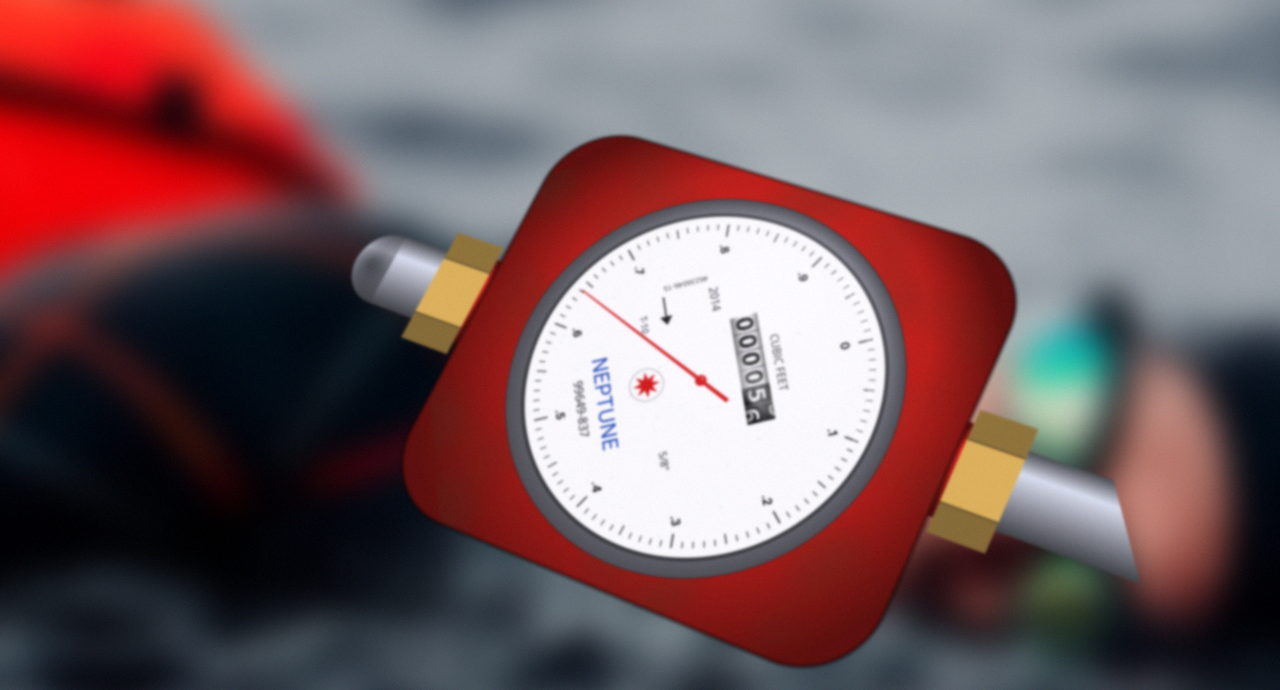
55.64 ft³
